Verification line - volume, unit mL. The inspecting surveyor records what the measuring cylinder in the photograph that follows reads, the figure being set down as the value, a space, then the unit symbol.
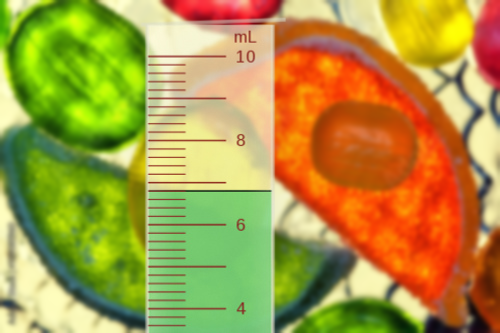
6.8 mL
